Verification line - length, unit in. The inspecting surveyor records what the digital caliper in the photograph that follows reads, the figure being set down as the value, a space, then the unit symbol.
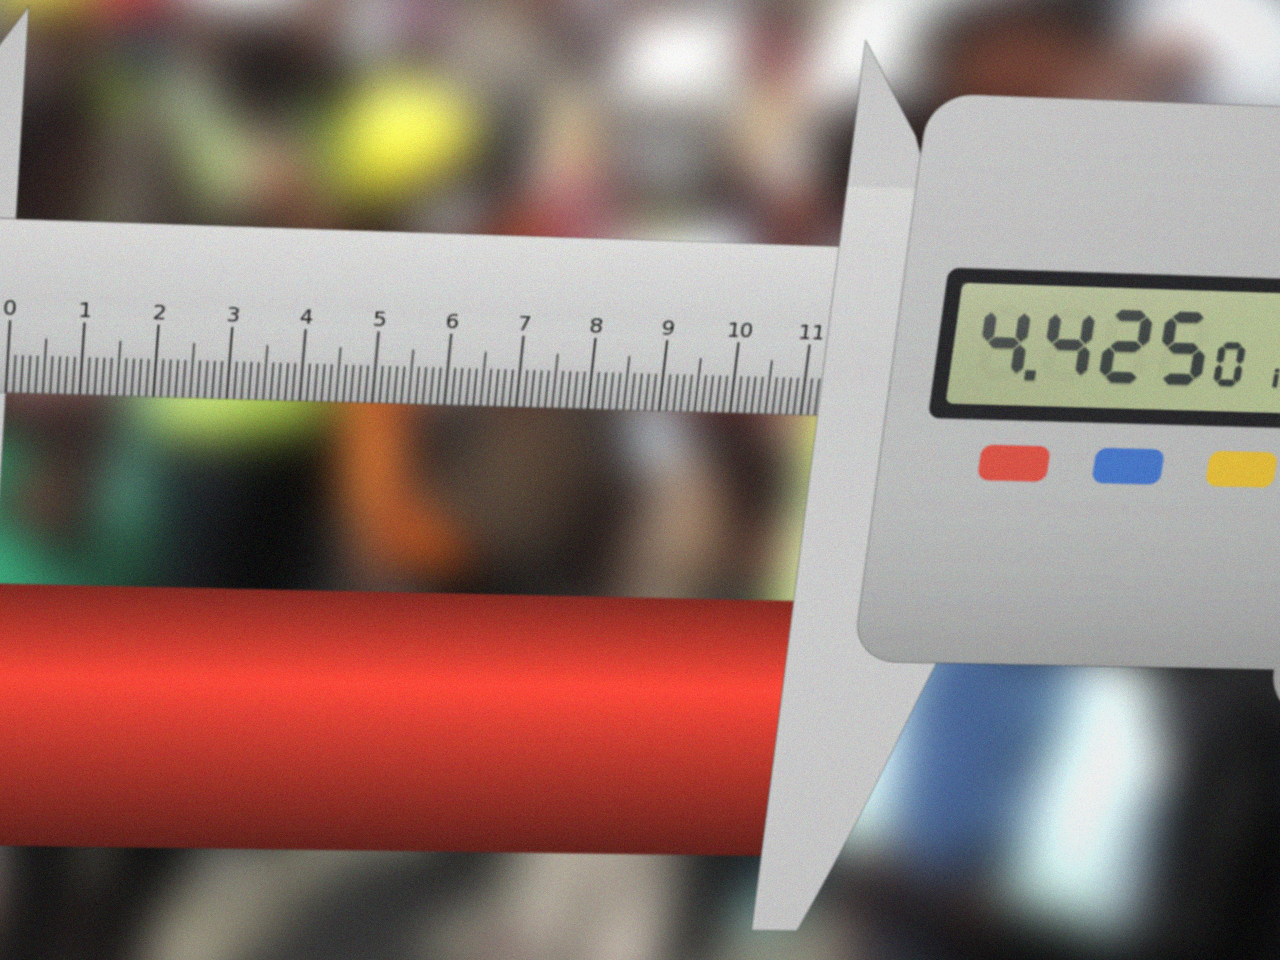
4.4250 in
